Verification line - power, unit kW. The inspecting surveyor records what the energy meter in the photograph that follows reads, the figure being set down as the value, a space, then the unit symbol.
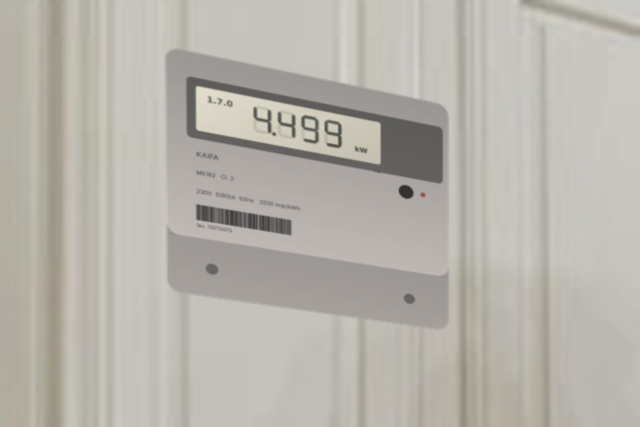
4.499 kW
